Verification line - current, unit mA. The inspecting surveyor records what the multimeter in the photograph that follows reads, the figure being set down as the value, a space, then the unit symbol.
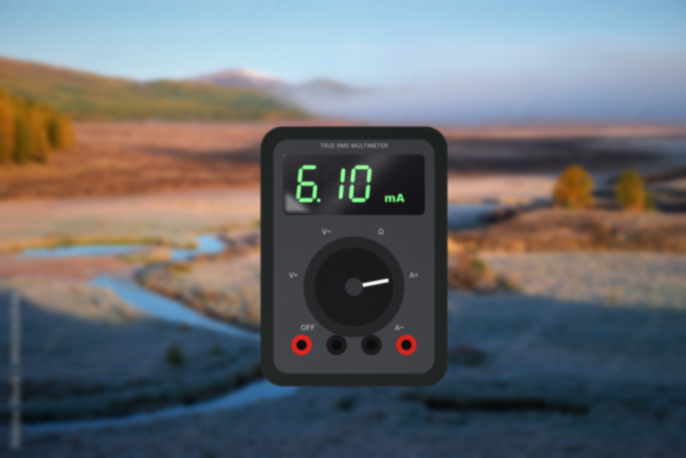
6.10 mA
